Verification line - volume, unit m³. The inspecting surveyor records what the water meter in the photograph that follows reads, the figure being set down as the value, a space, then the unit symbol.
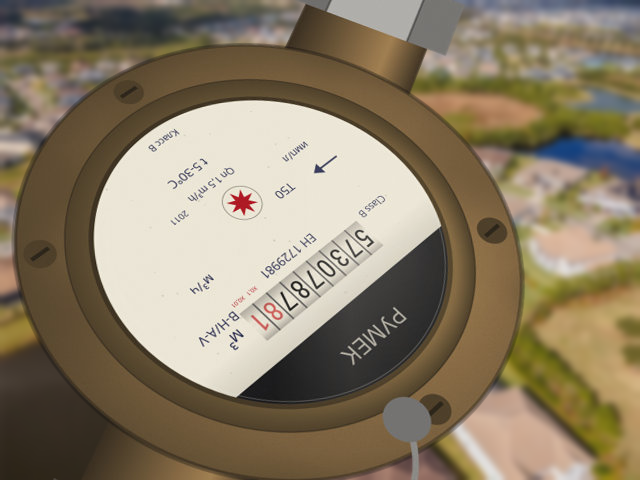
5730787.81 m³
